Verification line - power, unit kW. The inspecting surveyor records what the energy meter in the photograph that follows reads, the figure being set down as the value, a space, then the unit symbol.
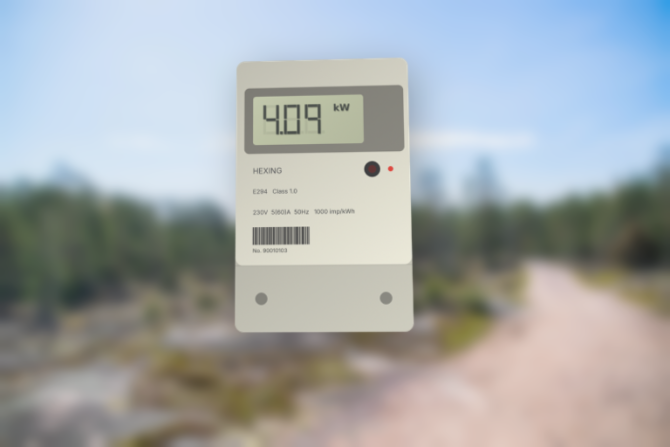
4.09 kW
